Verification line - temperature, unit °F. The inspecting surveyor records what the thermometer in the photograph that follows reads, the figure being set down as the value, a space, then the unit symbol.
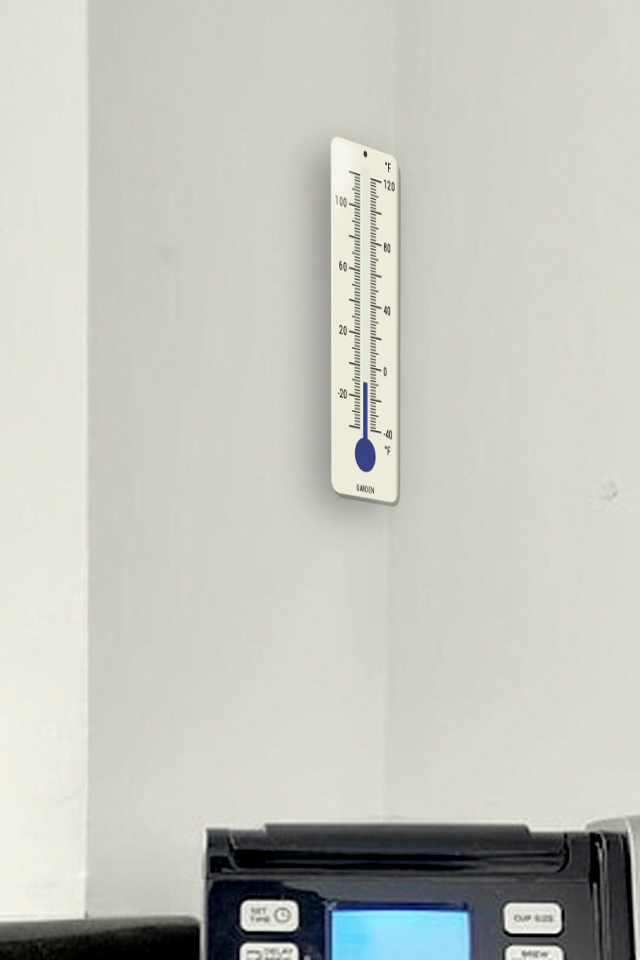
-10 °F
